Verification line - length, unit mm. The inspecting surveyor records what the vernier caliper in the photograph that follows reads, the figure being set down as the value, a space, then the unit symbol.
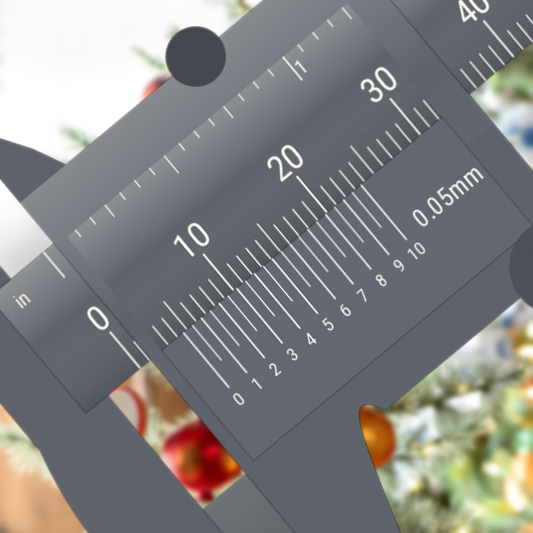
4.6 mm
